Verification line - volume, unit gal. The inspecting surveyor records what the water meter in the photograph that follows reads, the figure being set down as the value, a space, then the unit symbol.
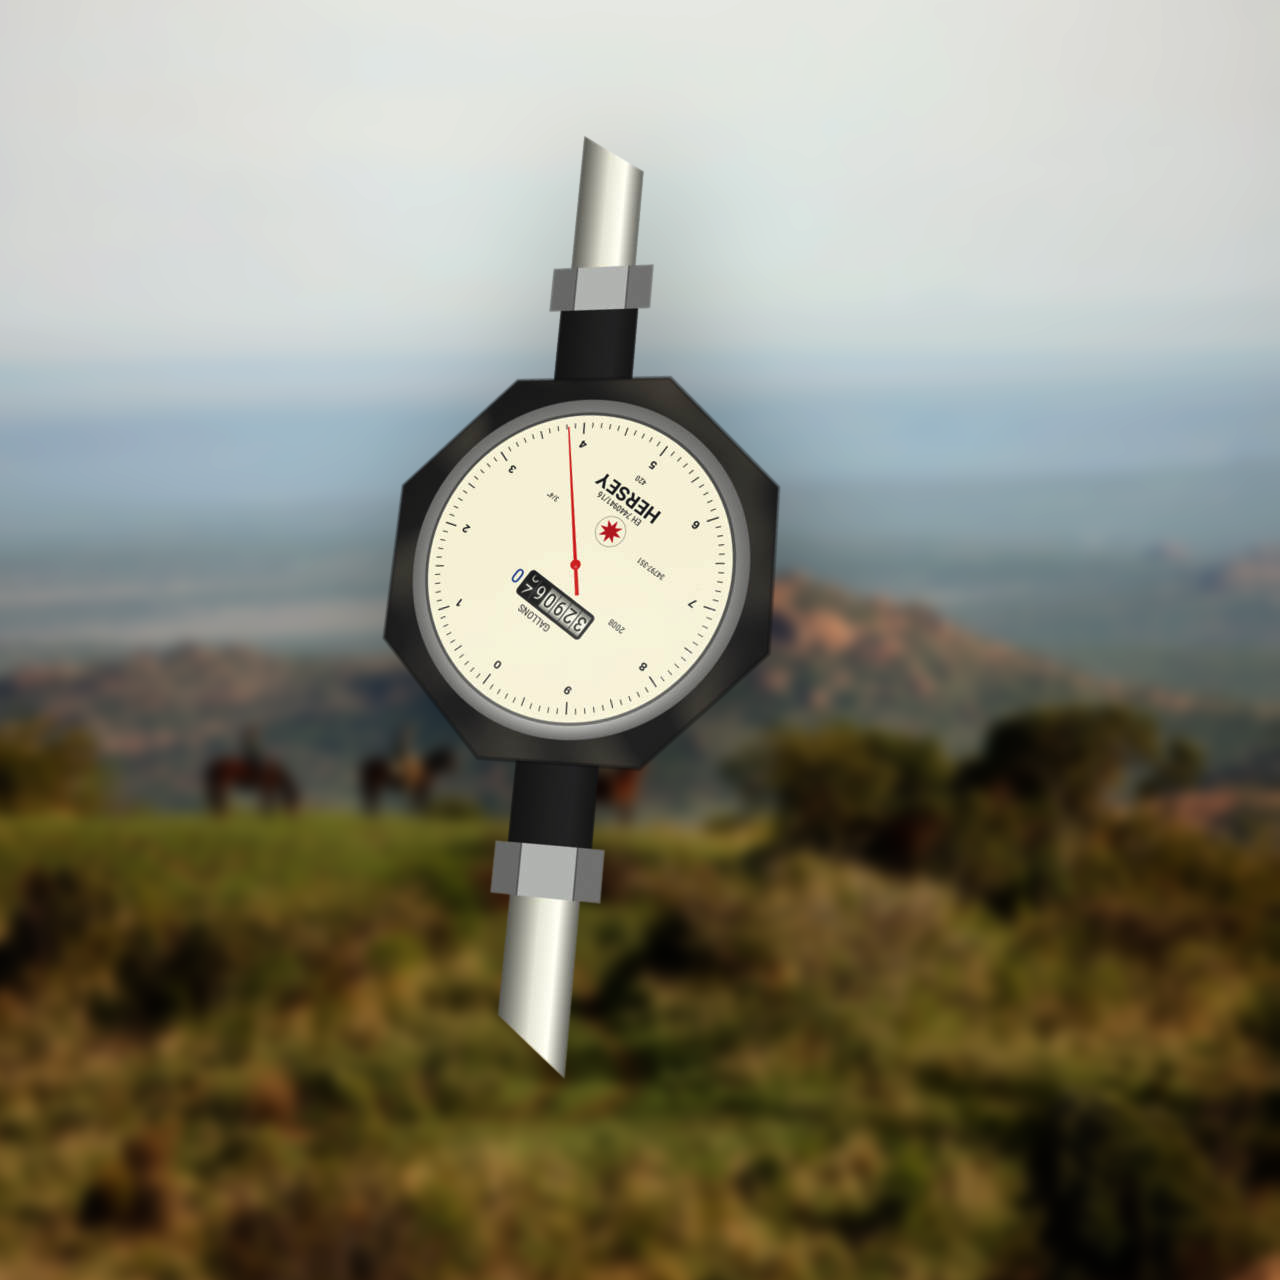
3290623.8 gal
